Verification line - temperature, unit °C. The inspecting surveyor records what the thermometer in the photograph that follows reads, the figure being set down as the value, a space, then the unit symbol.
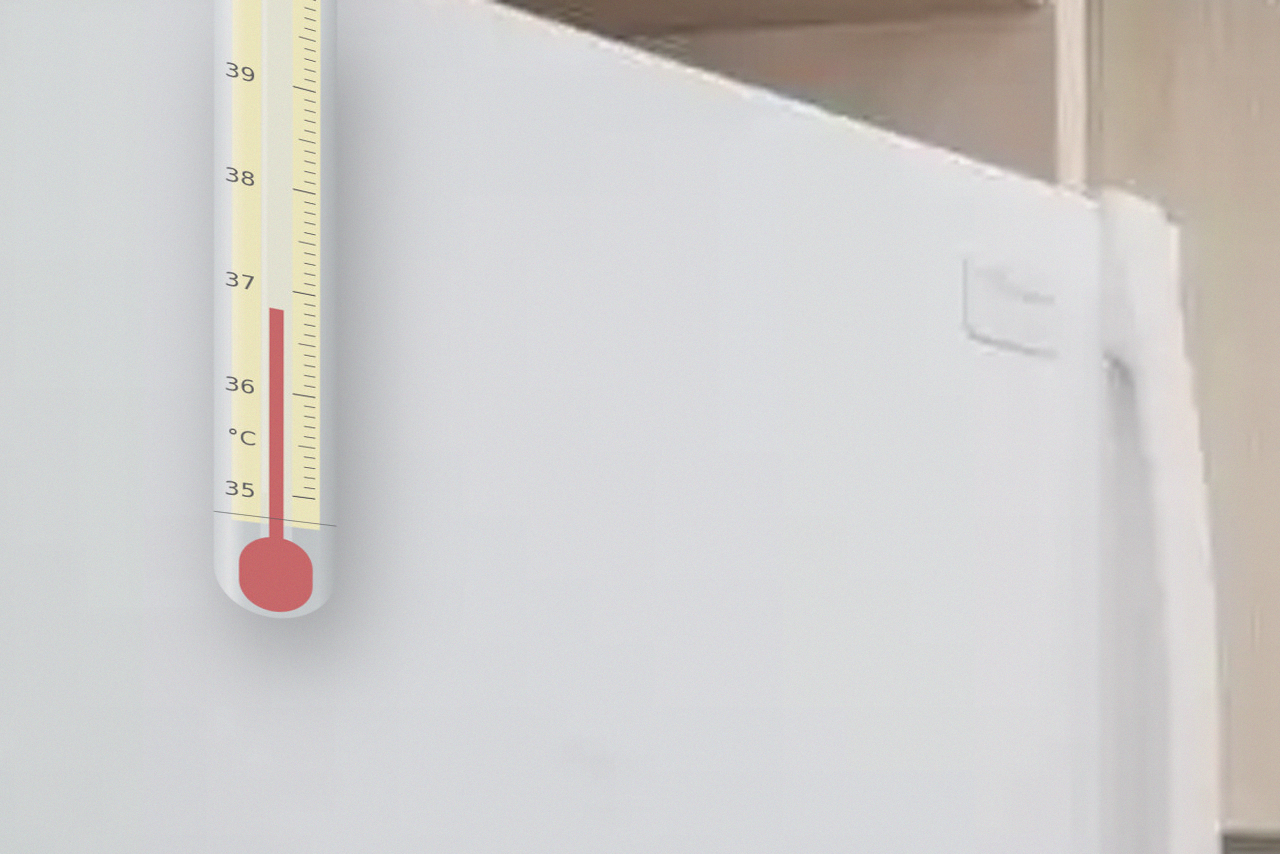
36.8 °C
